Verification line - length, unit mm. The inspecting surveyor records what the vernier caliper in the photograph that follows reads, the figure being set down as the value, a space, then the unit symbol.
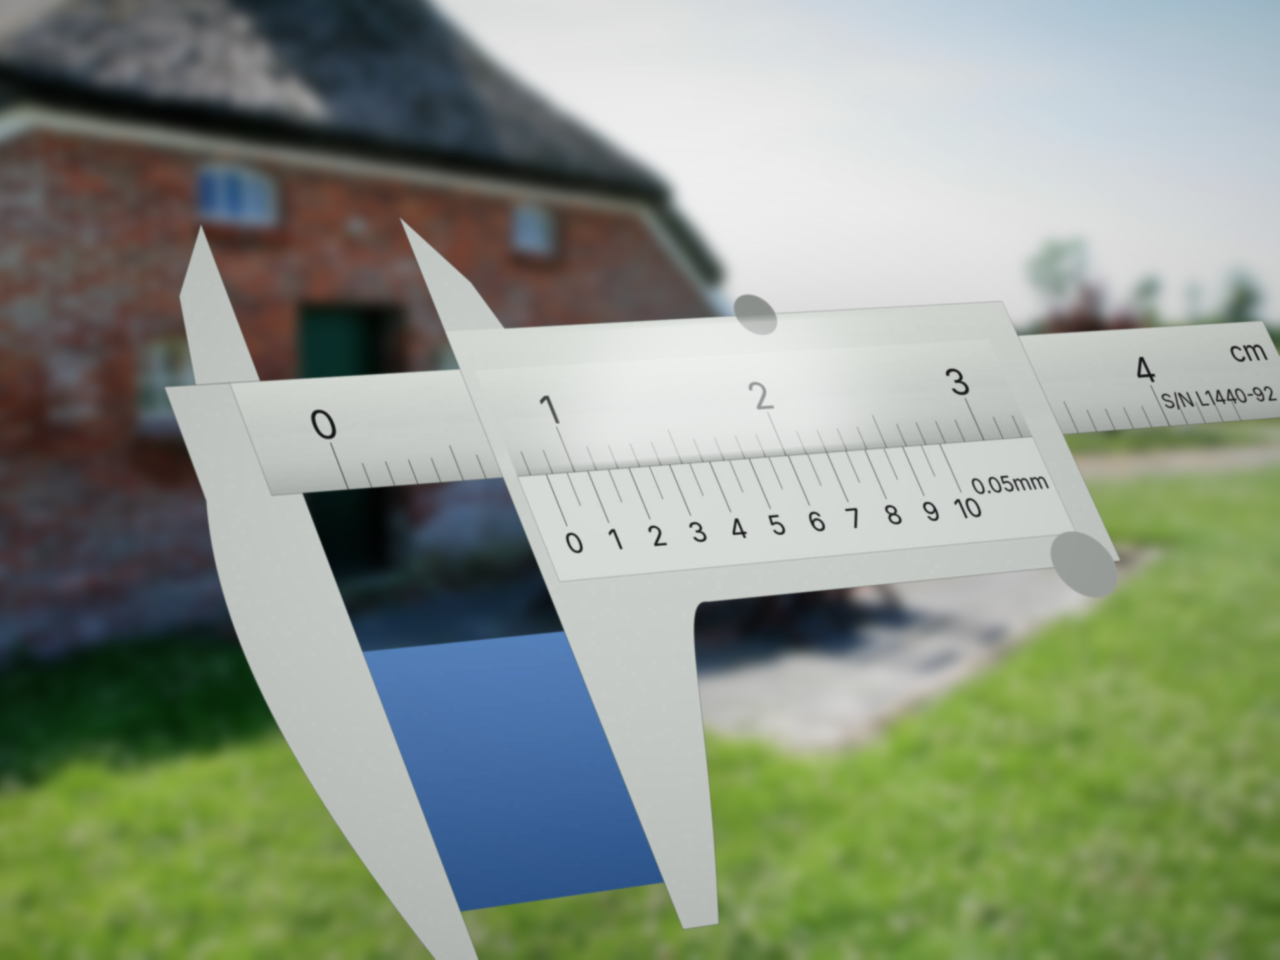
8.7 mm
